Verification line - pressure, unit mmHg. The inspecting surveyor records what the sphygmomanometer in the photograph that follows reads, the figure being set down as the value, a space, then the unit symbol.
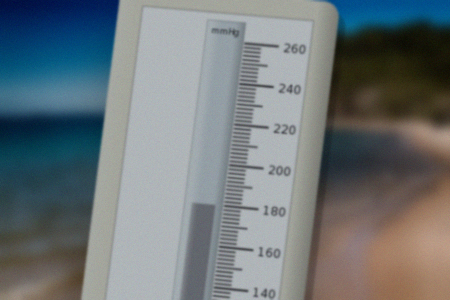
180 mmHg
